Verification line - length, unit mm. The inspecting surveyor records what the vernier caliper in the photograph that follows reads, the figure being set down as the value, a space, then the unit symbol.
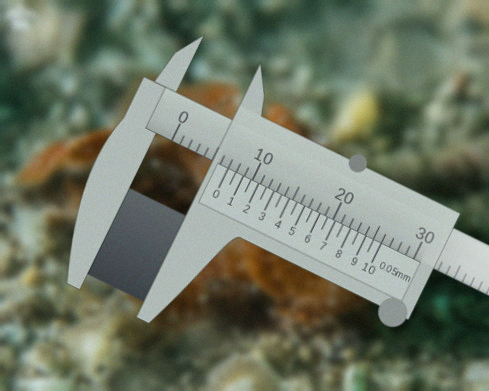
7.0 mm
